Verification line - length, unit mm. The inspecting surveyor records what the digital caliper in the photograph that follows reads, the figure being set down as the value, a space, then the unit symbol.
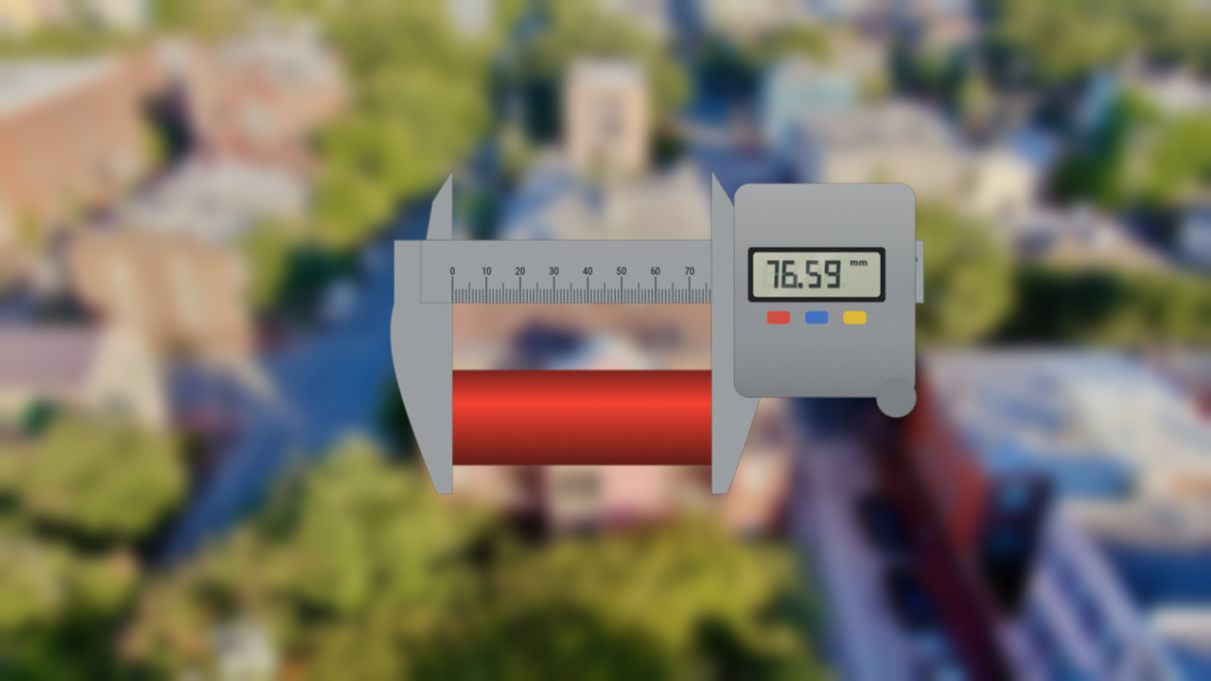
76.59 mm
